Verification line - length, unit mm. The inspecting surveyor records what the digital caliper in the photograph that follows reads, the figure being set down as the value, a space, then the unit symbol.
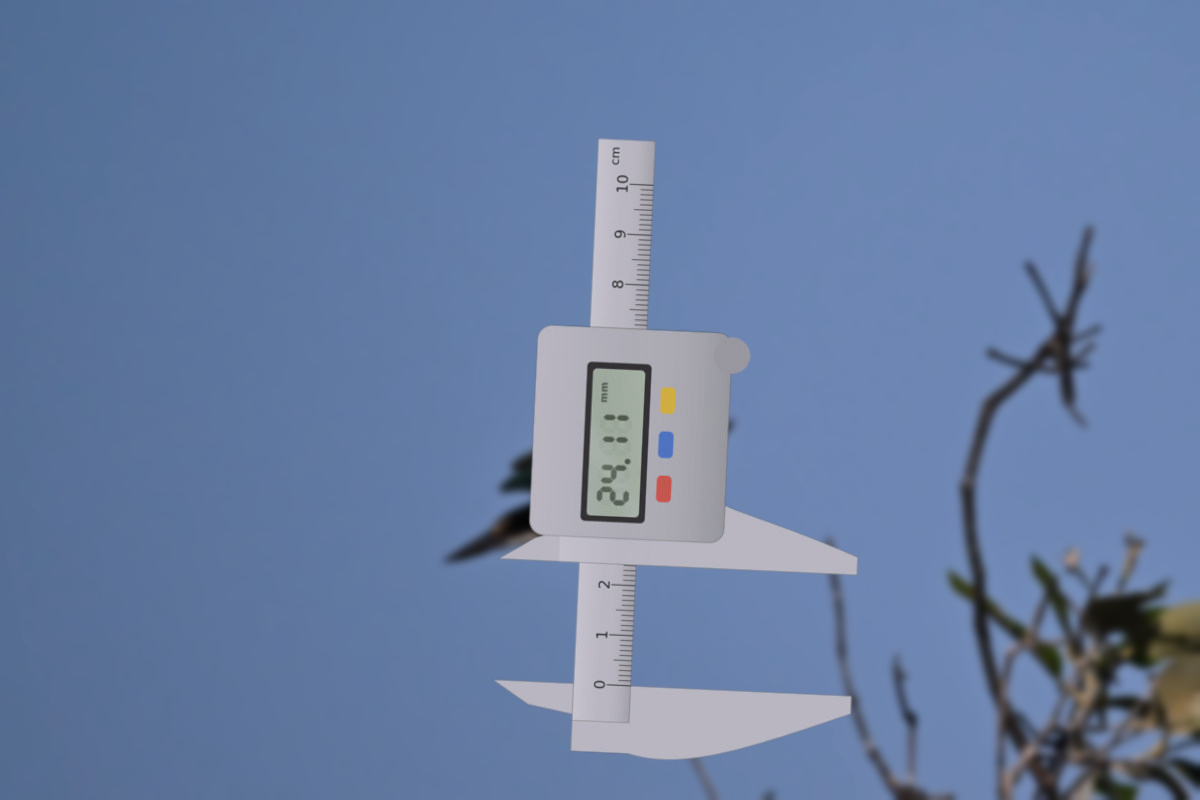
24.11 mm
